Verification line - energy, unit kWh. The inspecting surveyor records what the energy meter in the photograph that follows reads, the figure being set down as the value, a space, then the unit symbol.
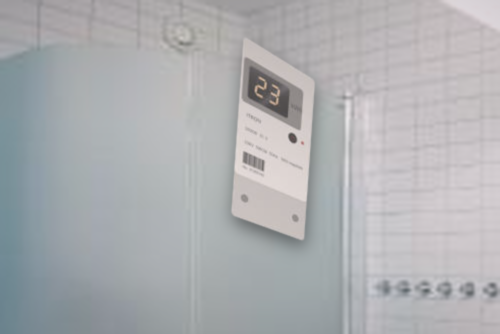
23 kWh
